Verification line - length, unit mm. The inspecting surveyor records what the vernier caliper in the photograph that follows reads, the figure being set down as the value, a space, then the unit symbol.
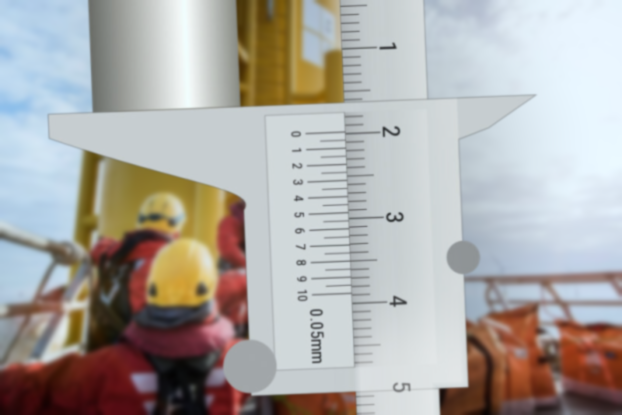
19.8 mm
